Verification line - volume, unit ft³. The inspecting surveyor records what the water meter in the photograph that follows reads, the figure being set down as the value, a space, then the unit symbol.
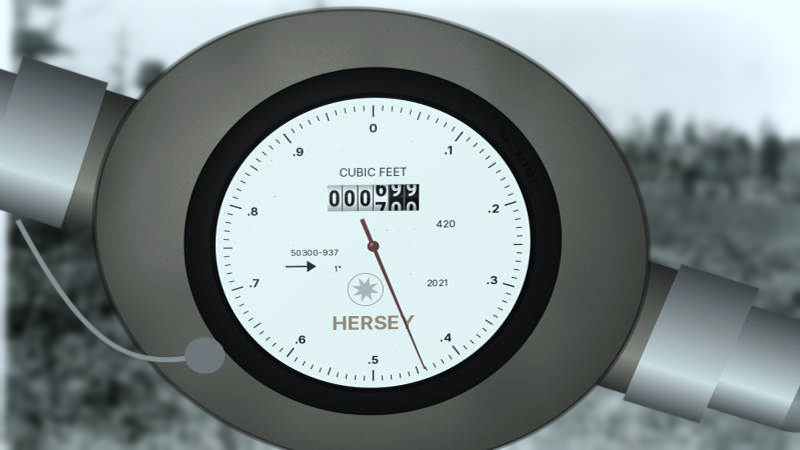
699.44 ft³
